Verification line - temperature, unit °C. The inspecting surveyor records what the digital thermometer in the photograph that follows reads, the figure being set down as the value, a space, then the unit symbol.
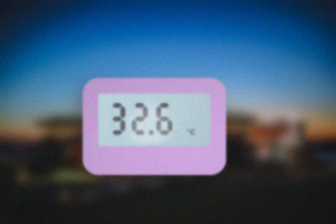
32.6 °C
